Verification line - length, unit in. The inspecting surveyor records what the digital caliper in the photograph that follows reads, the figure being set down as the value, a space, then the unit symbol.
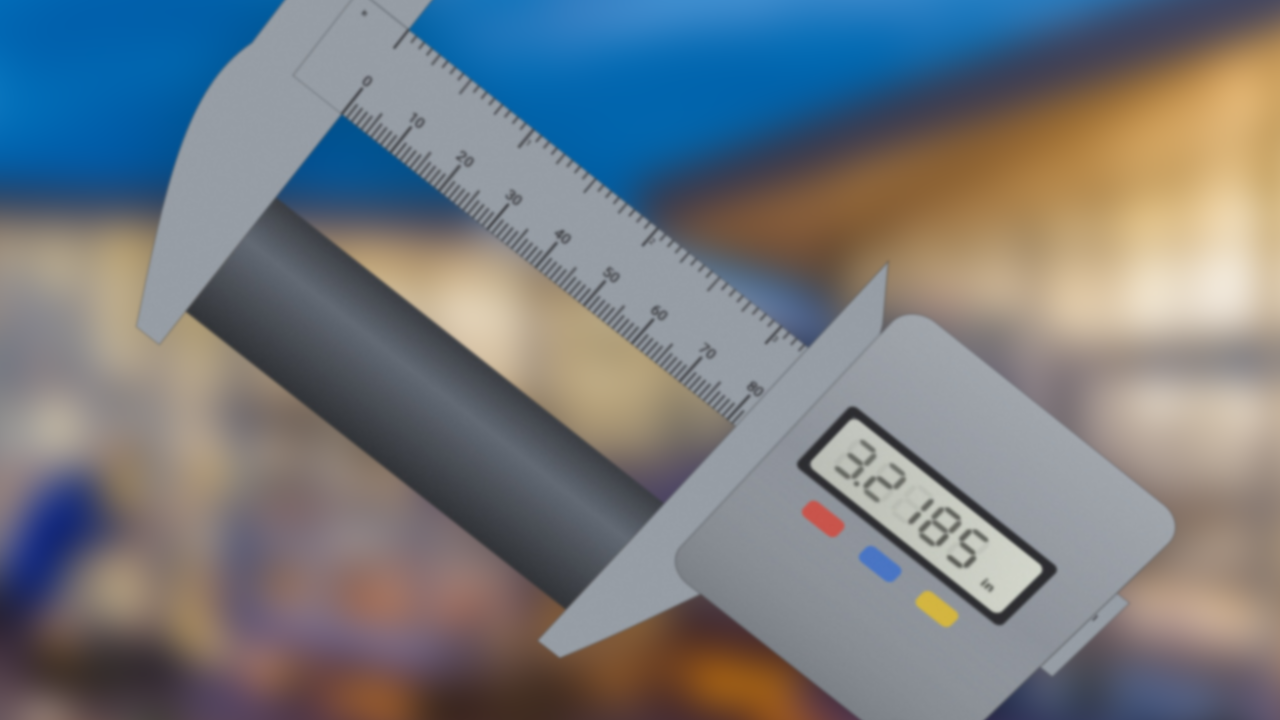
3.2185 in
